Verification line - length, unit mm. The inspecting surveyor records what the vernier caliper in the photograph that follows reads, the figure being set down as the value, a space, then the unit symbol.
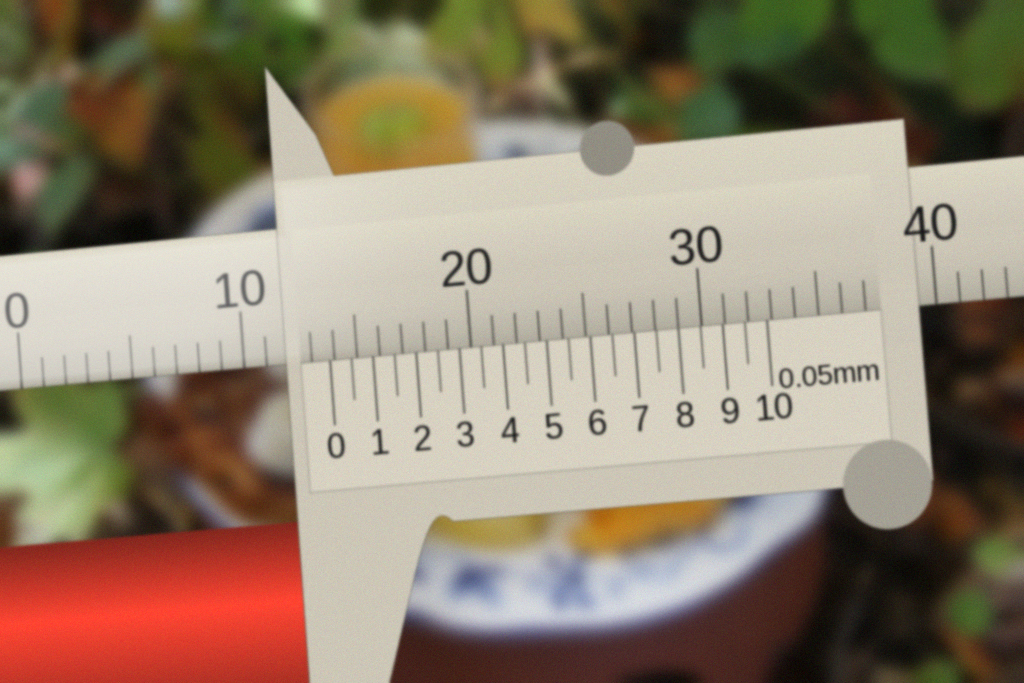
13.8 mm
